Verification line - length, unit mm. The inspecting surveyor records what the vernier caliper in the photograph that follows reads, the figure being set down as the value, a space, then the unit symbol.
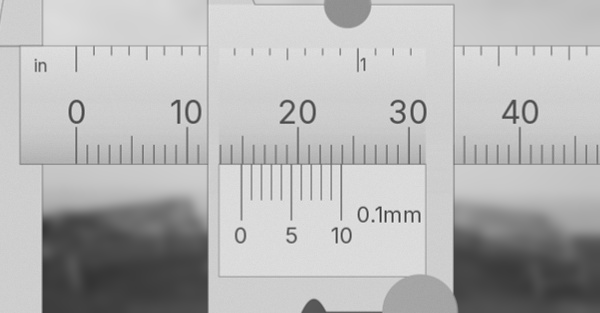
14.9 mm
